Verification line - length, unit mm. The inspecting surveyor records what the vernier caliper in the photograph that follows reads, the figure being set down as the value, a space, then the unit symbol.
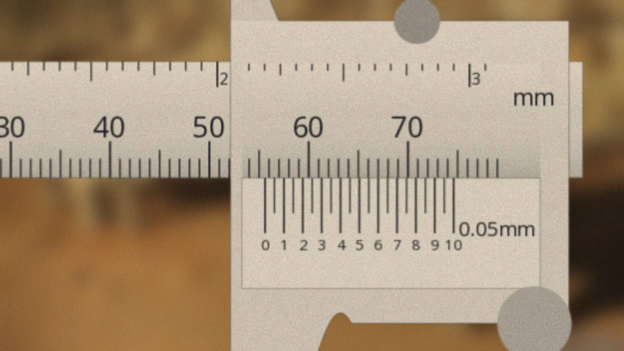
55.6 mm
